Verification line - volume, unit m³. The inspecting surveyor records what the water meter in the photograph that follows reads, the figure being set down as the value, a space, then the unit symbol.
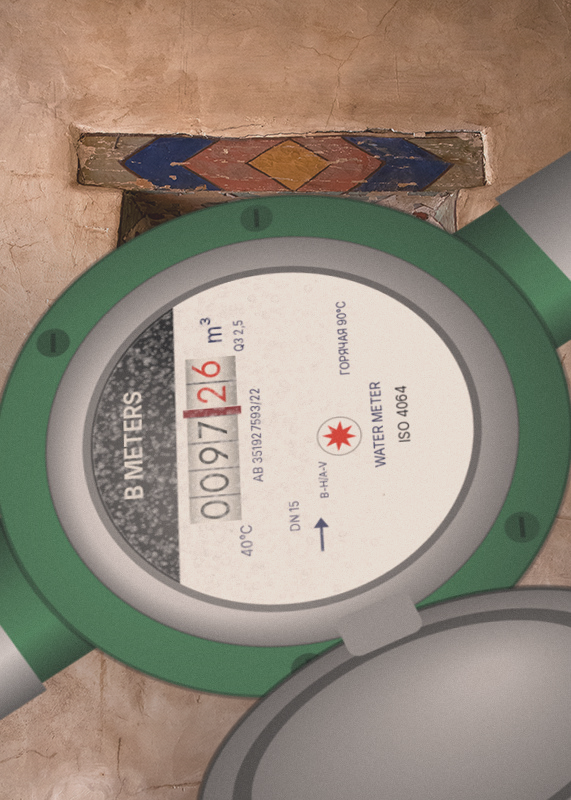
97.26 m³
